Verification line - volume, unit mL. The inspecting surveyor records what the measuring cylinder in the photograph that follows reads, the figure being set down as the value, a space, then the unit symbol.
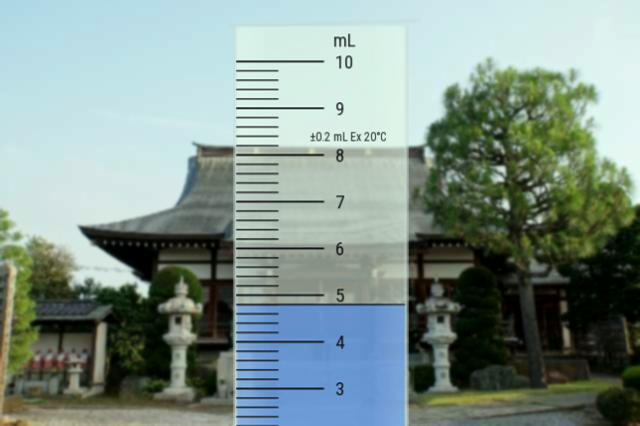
4.8 mL
